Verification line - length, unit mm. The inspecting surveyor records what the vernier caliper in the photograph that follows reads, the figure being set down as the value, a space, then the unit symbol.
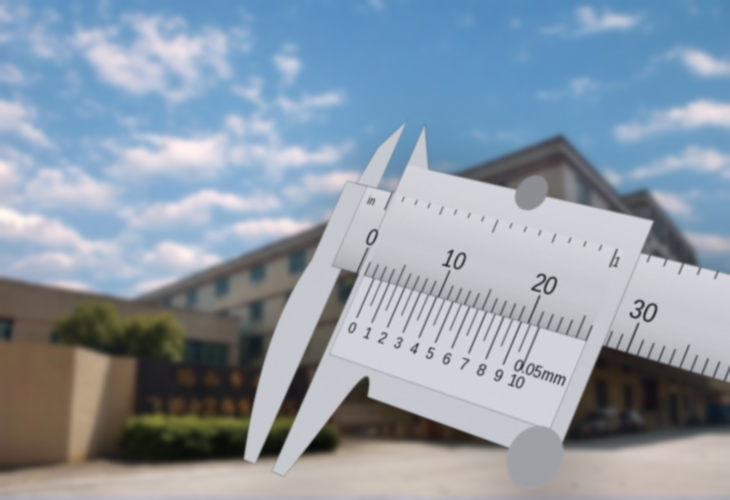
2.2 mm
